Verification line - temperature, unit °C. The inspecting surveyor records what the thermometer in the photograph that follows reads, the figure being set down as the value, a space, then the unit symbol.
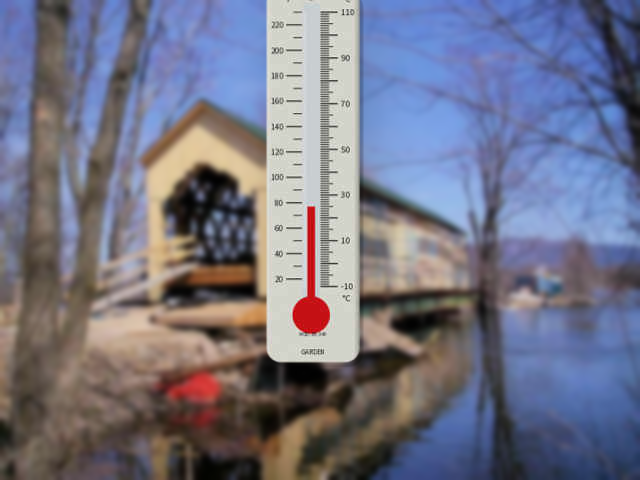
25 °C
